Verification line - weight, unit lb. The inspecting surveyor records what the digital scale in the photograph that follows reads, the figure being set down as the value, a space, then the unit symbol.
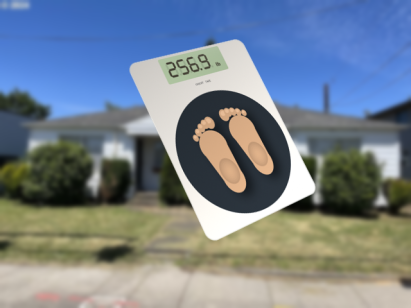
256.9 lb
